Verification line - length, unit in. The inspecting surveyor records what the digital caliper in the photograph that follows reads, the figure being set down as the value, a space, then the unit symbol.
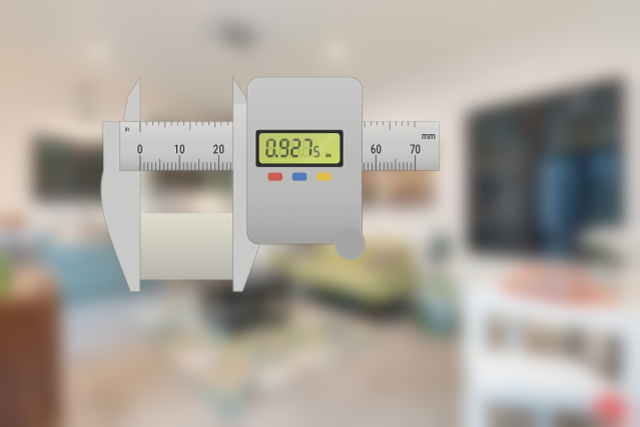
0.9275 in
